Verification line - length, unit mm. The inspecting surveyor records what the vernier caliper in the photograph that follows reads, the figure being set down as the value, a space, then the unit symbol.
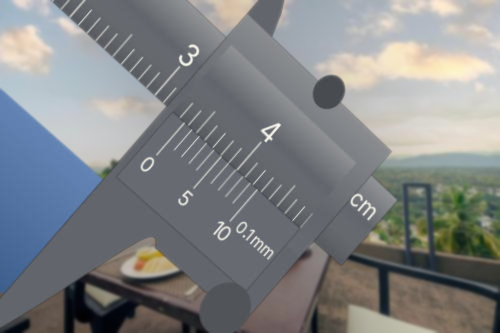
33.6 mm
